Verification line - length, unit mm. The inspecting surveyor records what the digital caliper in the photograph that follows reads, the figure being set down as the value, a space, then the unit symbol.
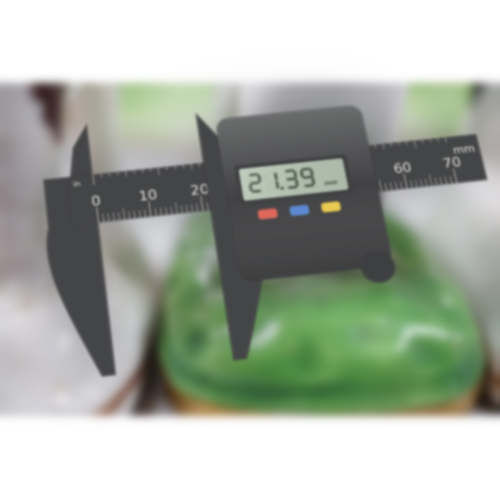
21.39 mm
